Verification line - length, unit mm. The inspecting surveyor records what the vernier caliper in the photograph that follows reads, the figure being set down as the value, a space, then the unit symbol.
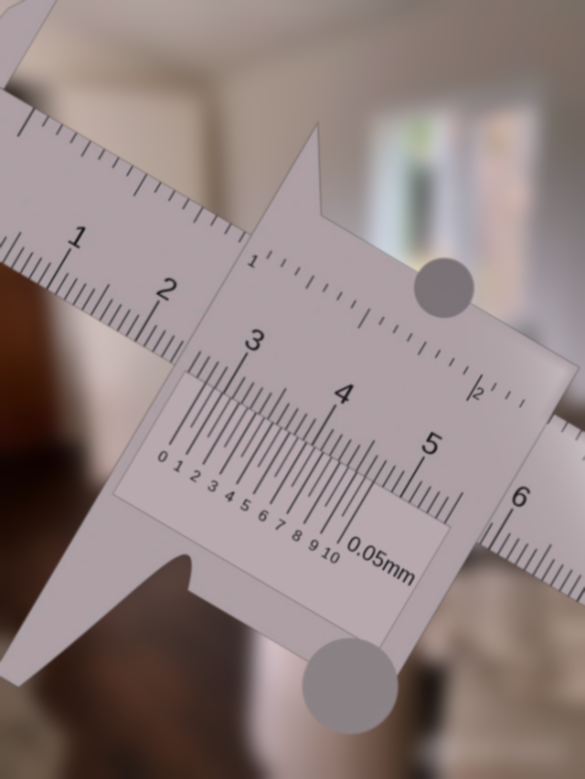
28.0 mm
